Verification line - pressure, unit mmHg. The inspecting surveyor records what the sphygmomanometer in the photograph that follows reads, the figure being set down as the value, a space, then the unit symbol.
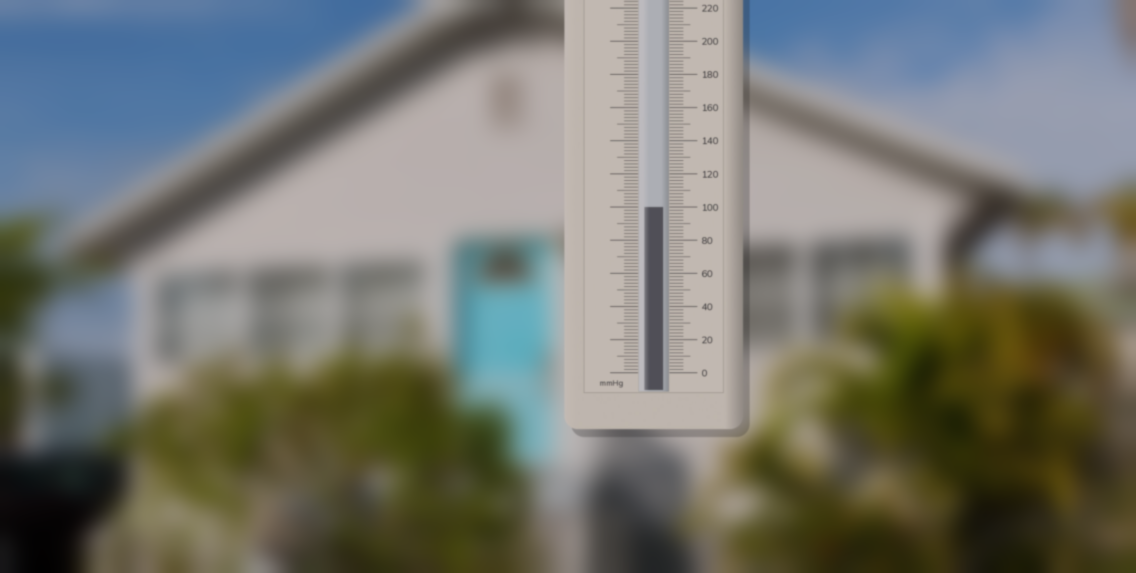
100 mmHg
